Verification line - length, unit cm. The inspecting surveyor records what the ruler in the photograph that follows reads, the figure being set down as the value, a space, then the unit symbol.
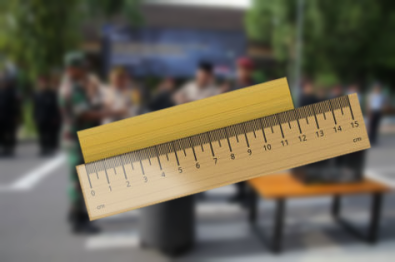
12 cm
